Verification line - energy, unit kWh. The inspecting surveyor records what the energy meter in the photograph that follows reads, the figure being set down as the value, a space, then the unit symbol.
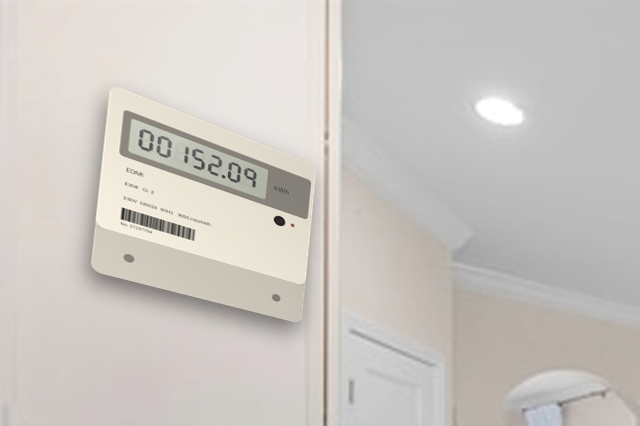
152.09 kWh
